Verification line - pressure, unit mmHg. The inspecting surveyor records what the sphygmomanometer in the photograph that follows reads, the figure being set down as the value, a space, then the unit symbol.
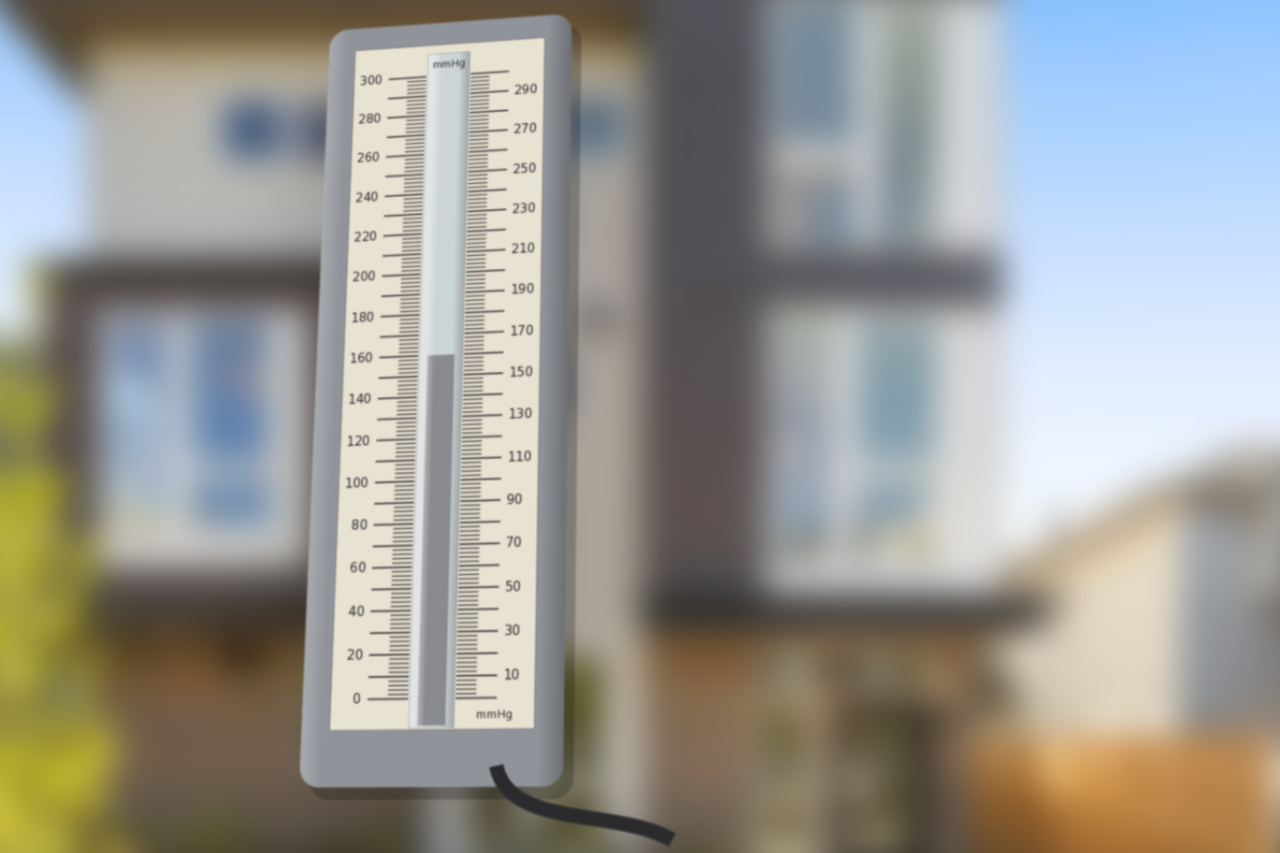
160 mmHg
